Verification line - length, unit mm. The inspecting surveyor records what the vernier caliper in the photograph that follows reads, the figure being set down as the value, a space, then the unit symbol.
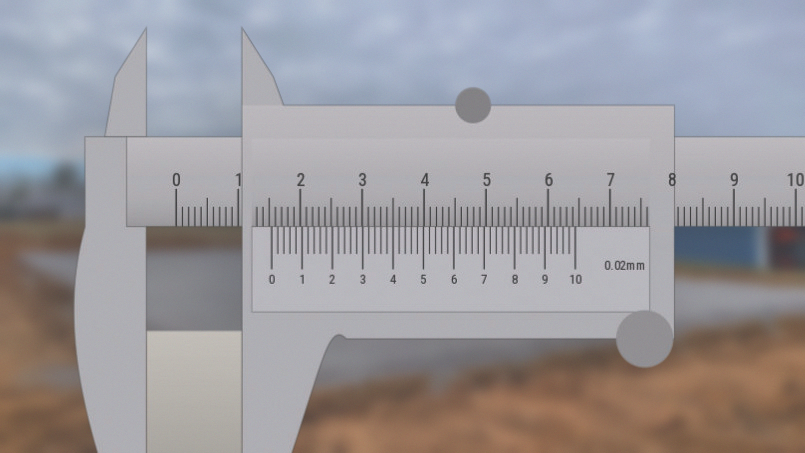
15.4 mm
